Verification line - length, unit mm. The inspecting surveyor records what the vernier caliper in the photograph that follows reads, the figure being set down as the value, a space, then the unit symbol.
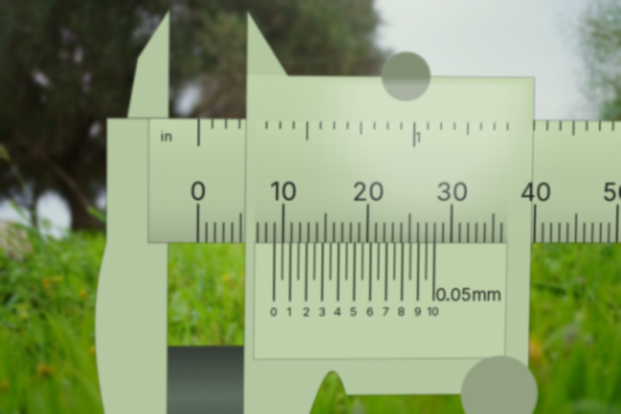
9.0 mm
